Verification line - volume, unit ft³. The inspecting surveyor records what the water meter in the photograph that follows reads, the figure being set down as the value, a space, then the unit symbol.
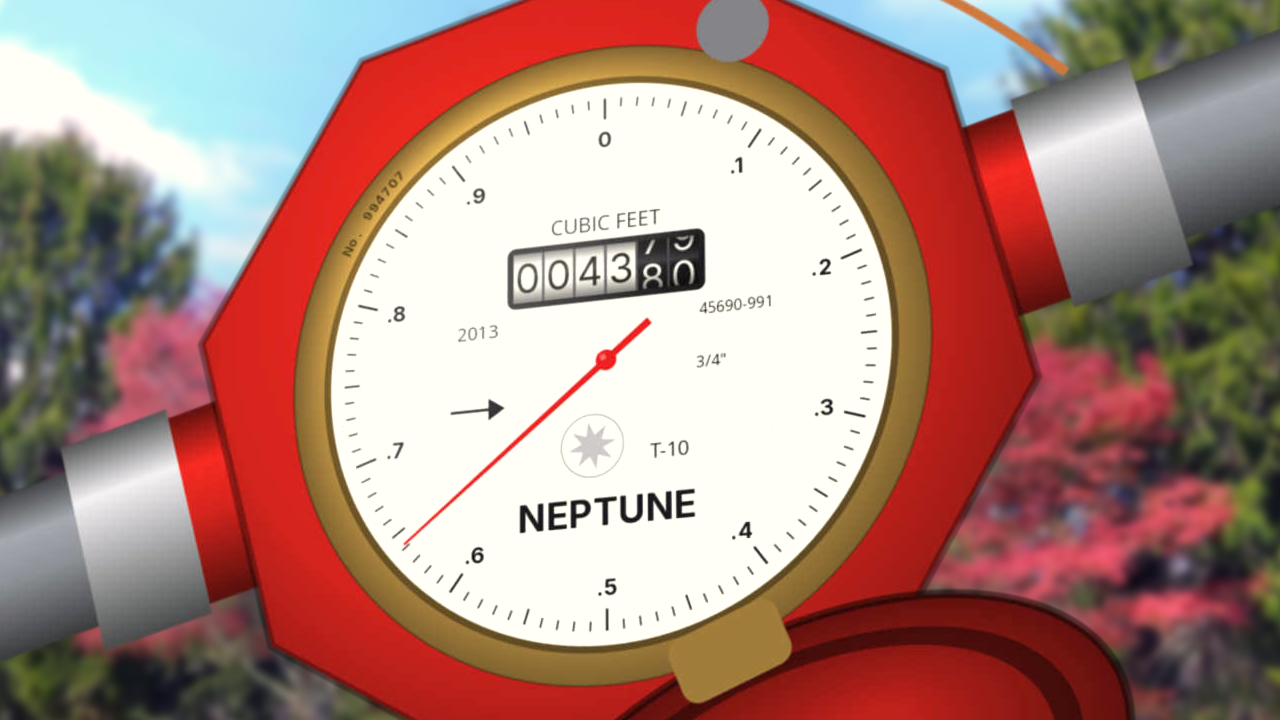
4379.64 ft³
